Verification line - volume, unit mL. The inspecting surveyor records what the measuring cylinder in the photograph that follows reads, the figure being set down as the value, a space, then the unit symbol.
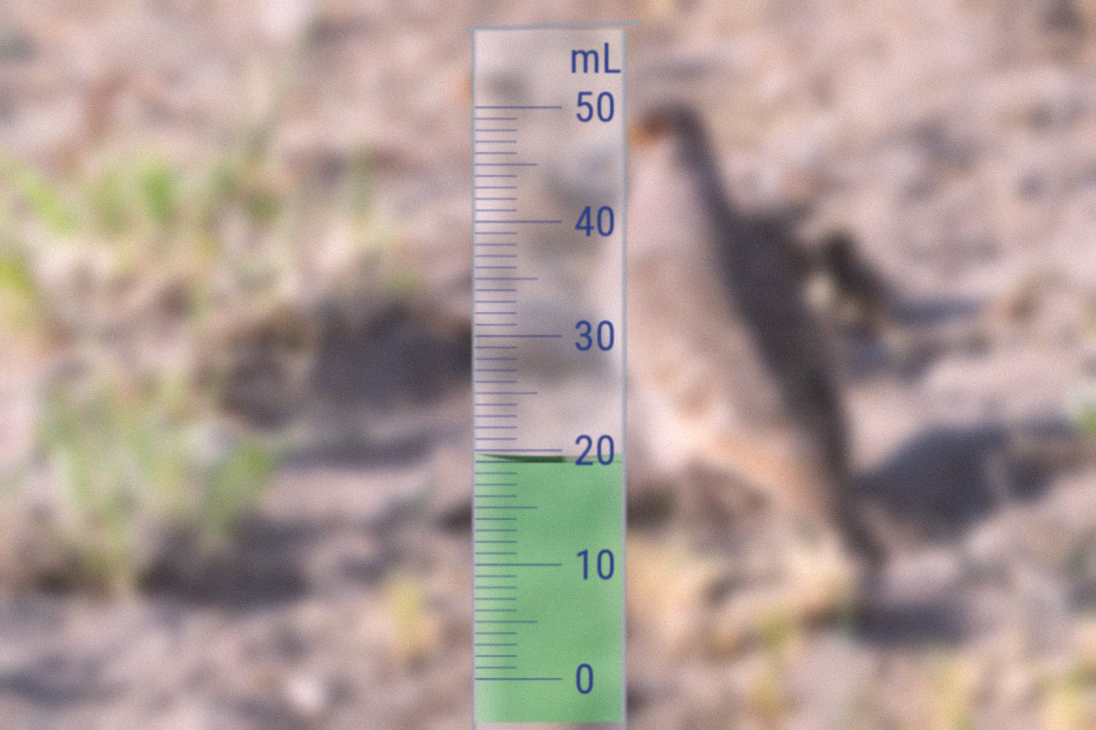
19 mL
